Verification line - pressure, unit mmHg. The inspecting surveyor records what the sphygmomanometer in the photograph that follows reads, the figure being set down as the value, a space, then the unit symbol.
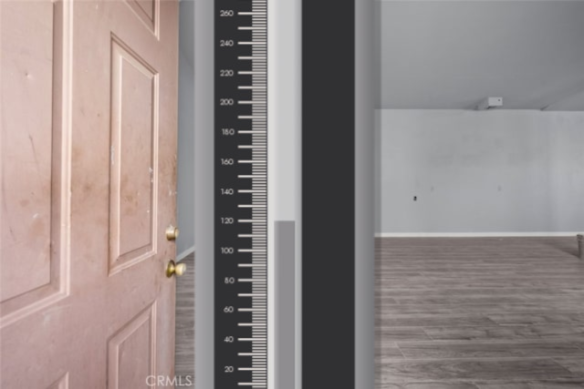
120 mmHg
